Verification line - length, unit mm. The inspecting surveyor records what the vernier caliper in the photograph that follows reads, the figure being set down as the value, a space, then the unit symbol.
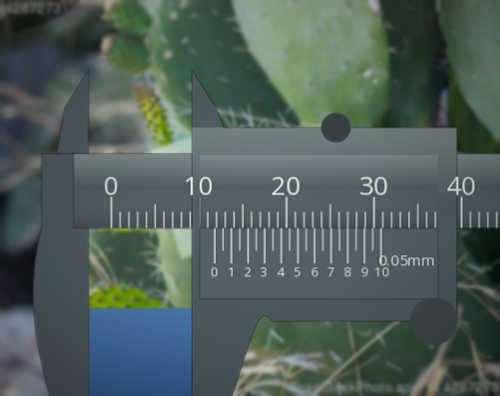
11.8 mm
